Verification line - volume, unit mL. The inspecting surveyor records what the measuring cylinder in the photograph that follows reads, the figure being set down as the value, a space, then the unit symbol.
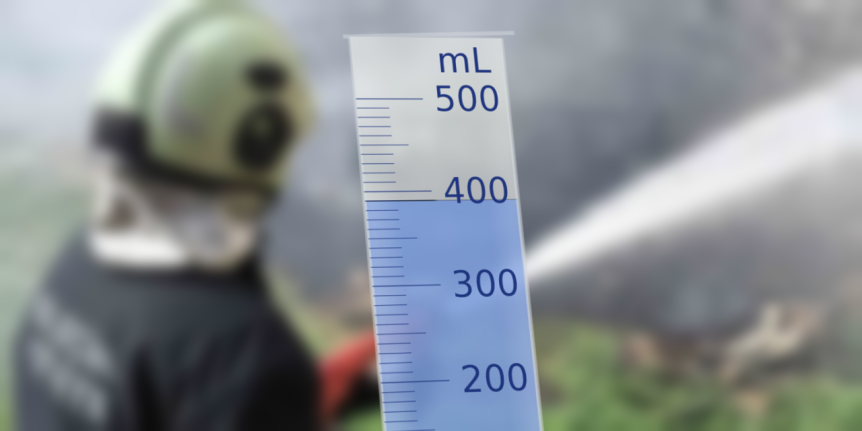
390 mL
